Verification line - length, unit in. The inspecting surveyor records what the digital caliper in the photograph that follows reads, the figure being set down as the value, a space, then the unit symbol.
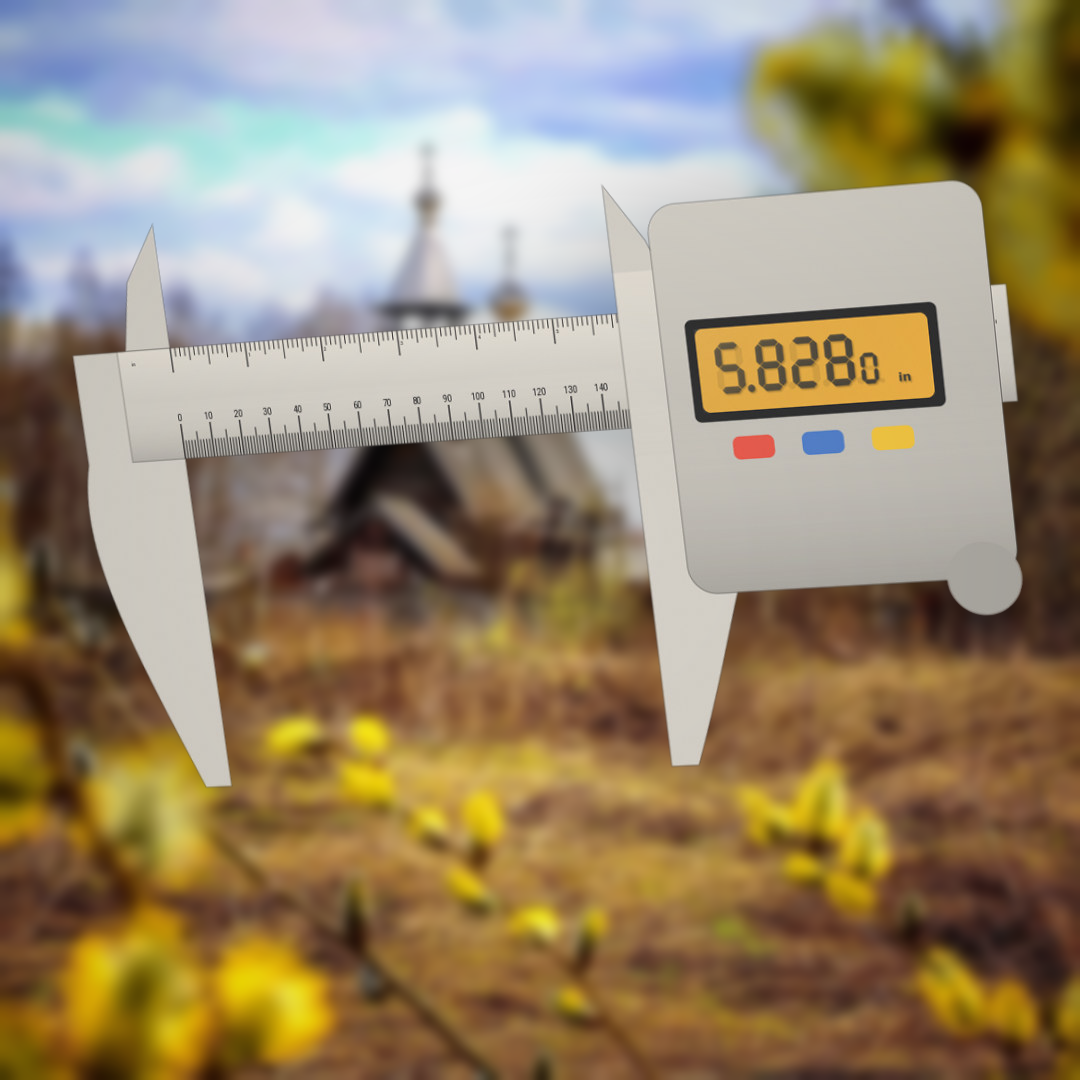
5.8280 in
